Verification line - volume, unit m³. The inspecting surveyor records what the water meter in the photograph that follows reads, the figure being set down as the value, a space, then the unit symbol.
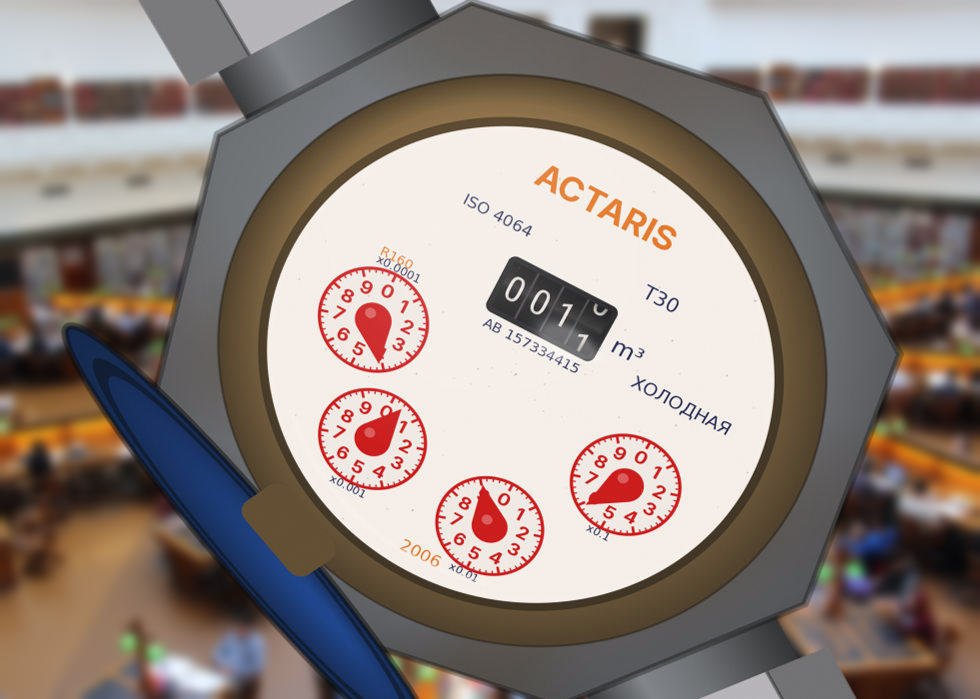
10.5904 m³
